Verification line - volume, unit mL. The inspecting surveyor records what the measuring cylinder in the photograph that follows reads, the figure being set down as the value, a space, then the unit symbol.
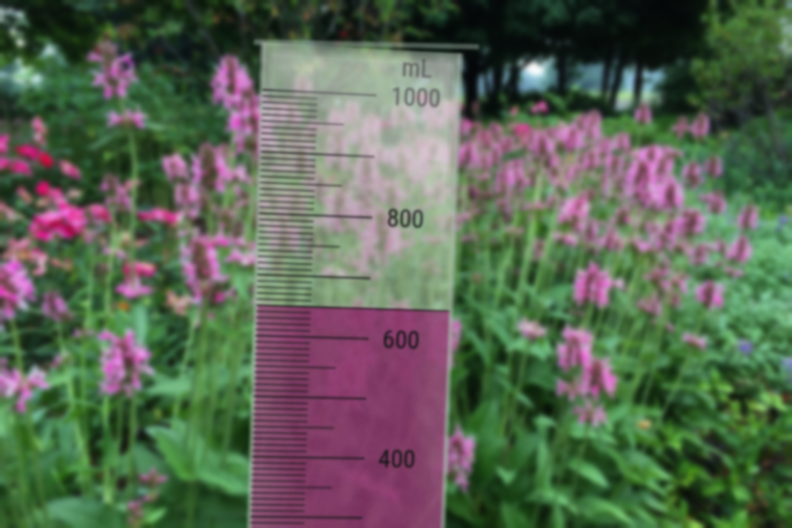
650 mL
